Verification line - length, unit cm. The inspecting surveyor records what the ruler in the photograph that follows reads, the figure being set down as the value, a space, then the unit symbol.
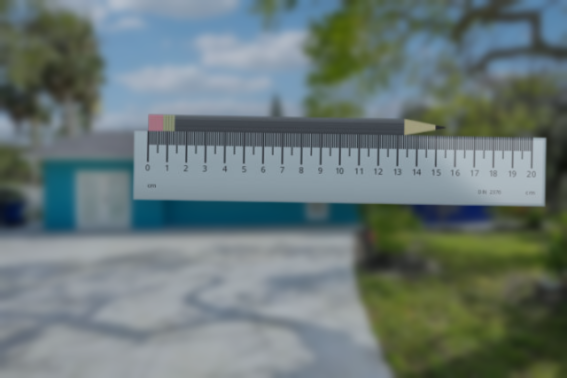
15.5 cm
